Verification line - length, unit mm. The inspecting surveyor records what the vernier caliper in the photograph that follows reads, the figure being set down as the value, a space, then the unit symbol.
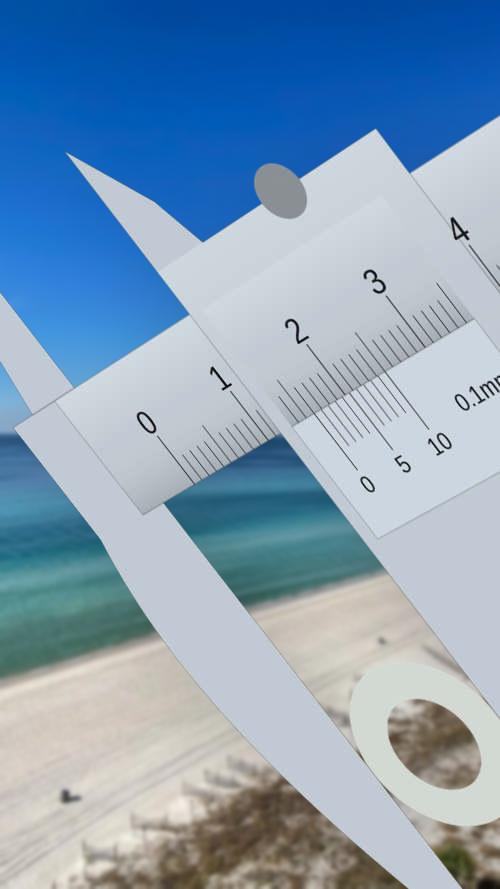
16.0 mm
